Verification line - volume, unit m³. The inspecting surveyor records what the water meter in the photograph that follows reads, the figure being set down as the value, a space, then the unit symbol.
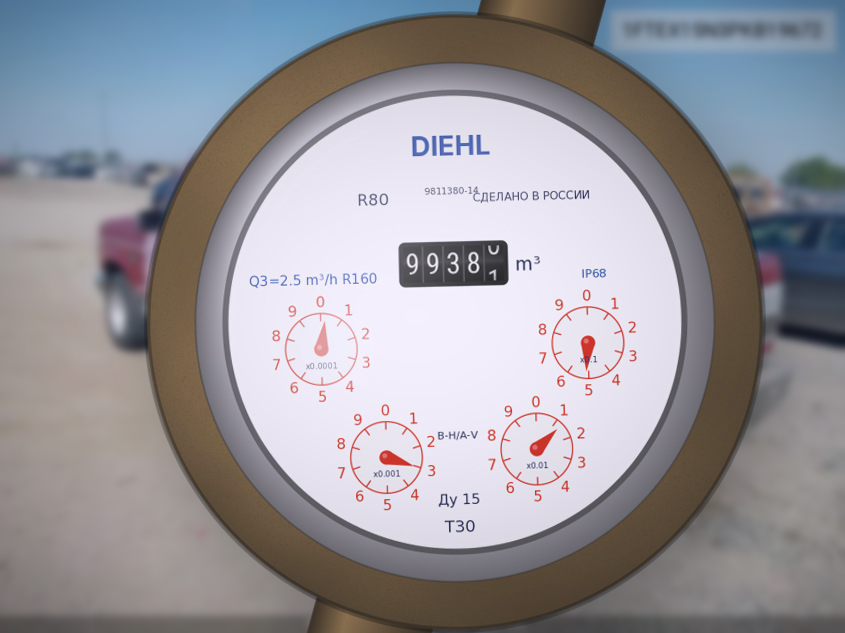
99380.5130 m³
